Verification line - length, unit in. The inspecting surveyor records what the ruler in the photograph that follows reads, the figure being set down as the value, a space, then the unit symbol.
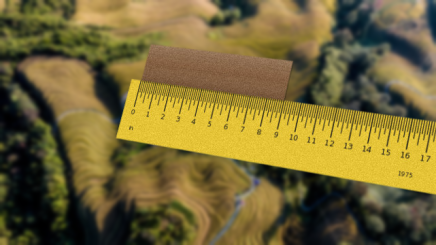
9 in
